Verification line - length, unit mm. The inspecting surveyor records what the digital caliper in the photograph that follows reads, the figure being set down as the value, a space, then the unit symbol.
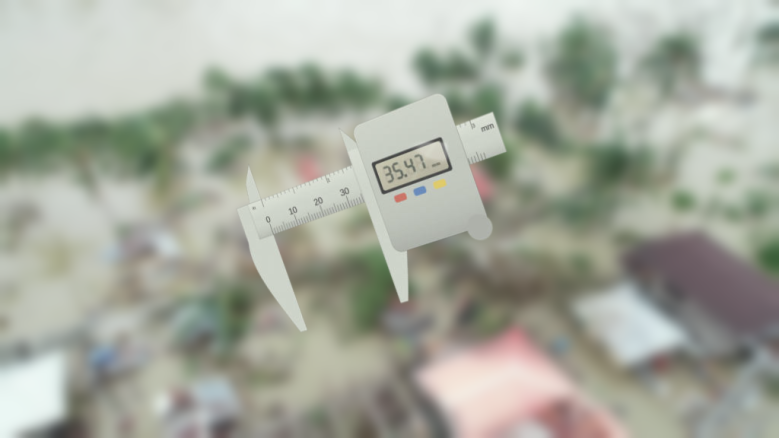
35.47 mm
